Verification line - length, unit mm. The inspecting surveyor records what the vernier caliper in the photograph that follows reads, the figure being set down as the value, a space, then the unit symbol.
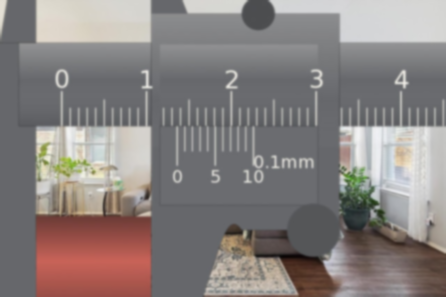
13.6 mm
